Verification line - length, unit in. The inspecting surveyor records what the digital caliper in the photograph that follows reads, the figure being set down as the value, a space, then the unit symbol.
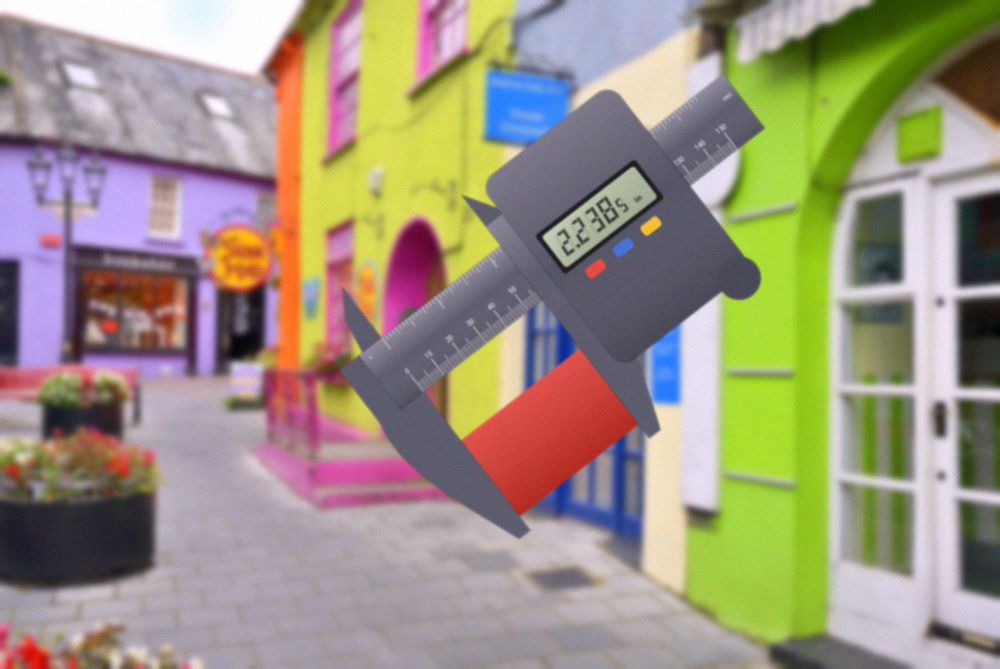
2.2385 in
